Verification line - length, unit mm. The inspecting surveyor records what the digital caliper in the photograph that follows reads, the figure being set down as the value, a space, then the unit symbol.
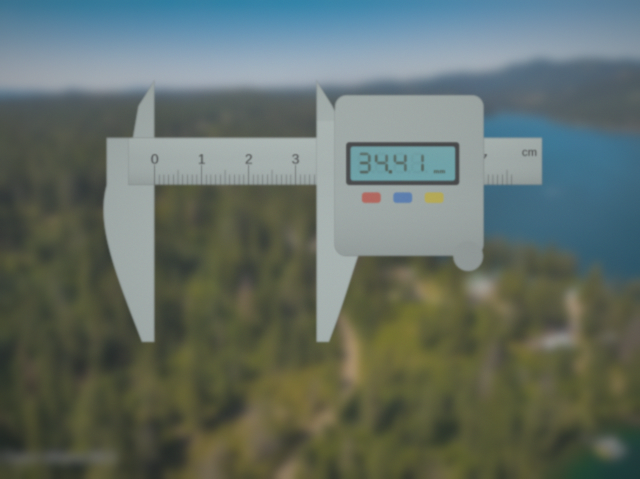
34.41 mm
